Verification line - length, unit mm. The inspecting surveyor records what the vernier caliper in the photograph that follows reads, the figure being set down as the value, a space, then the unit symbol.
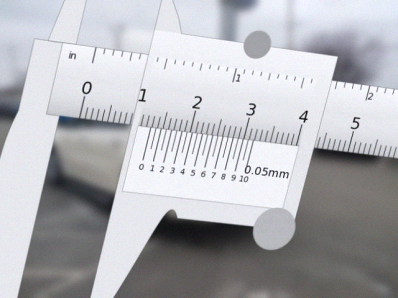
12.8 mm
